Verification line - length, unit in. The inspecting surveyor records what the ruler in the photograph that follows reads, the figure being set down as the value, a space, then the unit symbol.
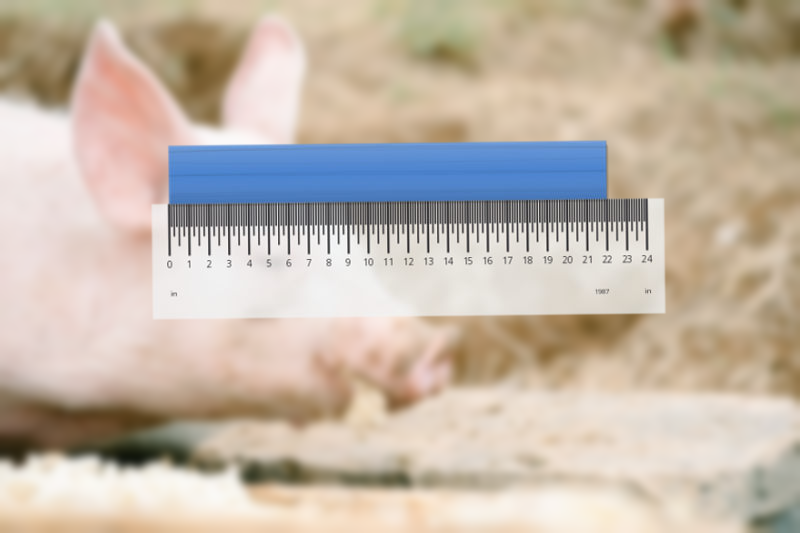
22 in
